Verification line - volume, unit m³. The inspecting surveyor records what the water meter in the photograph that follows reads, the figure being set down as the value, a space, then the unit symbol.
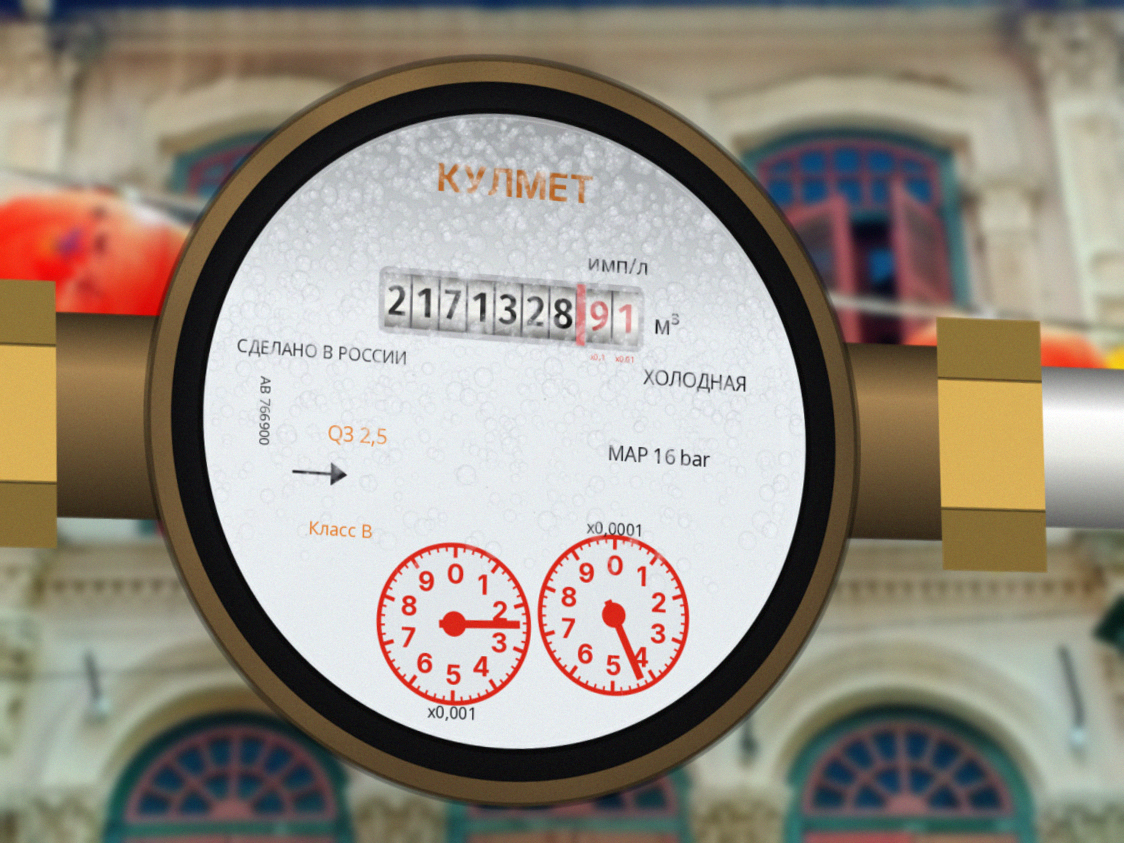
2171328.9124 m³
